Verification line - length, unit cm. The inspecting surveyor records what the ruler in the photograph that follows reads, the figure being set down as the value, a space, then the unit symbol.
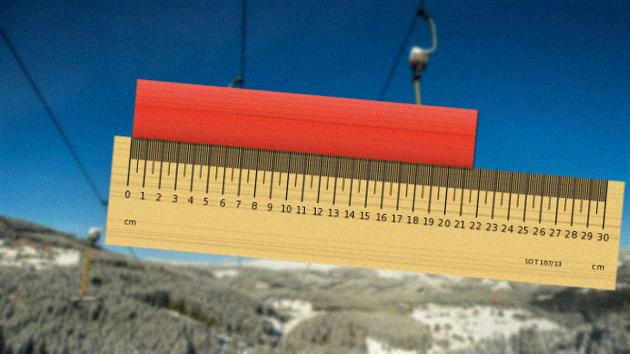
21.5 cm
